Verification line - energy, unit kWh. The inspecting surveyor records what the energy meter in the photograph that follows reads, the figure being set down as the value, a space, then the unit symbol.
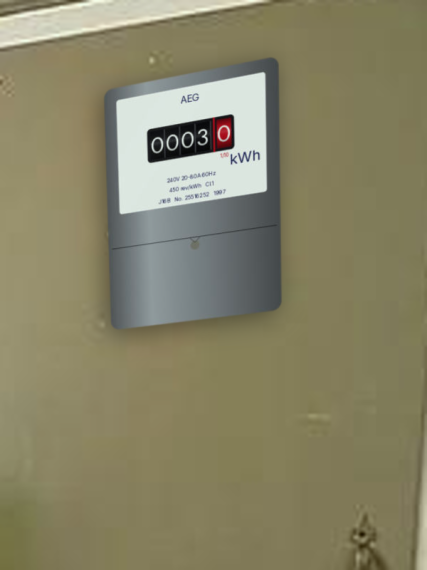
3.0 kWh
